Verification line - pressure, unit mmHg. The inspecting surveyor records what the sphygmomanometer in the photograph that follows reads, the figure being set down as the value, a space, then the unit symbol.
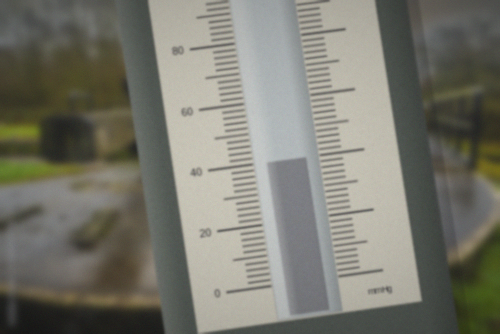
40 mmHg
